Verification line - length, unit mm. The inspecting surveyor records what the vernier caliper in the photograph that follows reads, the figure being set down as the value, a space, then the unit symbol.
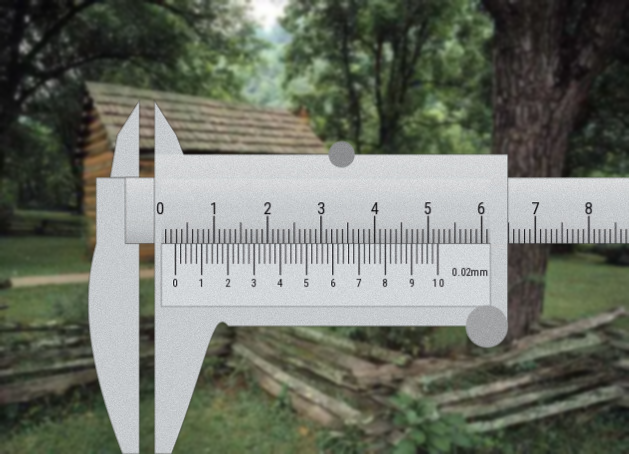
2.8 mm
